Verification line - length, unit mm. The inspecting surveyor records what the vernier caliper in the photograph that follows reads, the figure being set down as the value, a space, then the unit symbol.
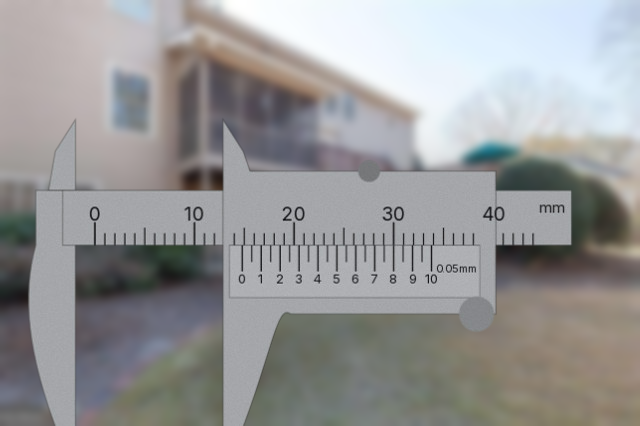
14.8 mm
